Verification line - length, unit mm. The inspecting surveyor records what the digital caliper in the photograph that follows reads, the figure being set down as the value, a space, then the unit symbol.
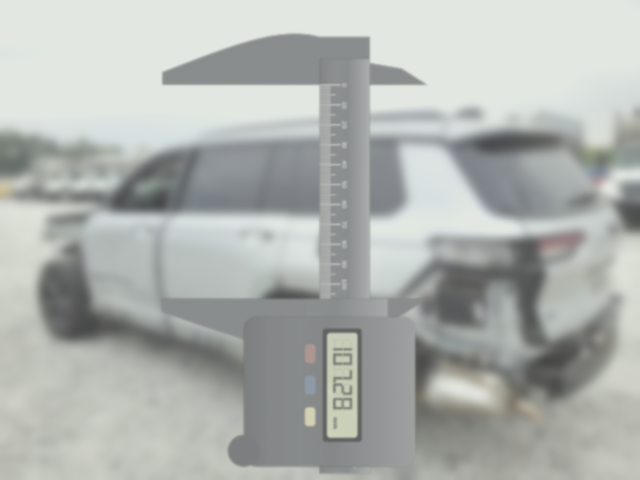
107.28 mm
